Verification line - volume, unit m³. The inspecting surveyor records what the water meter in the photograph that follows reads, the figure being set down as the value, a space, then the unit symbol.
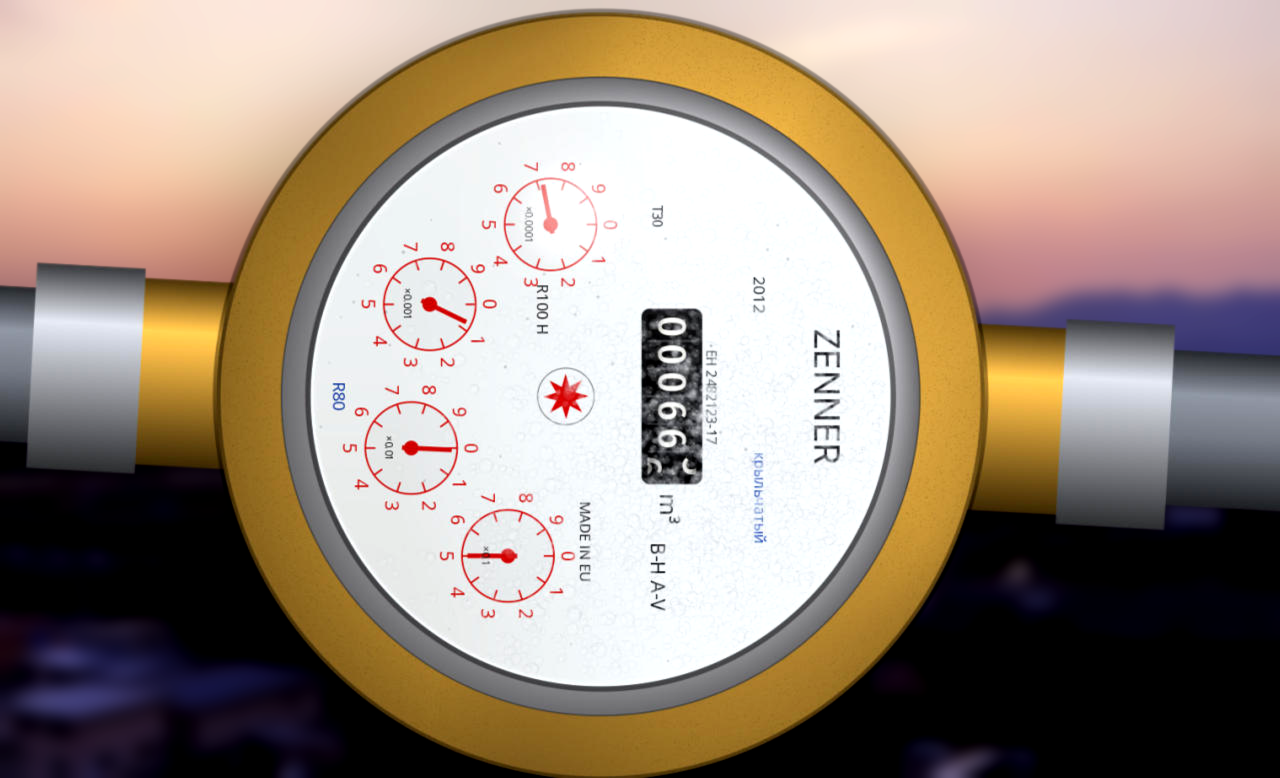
665.5007 m³
